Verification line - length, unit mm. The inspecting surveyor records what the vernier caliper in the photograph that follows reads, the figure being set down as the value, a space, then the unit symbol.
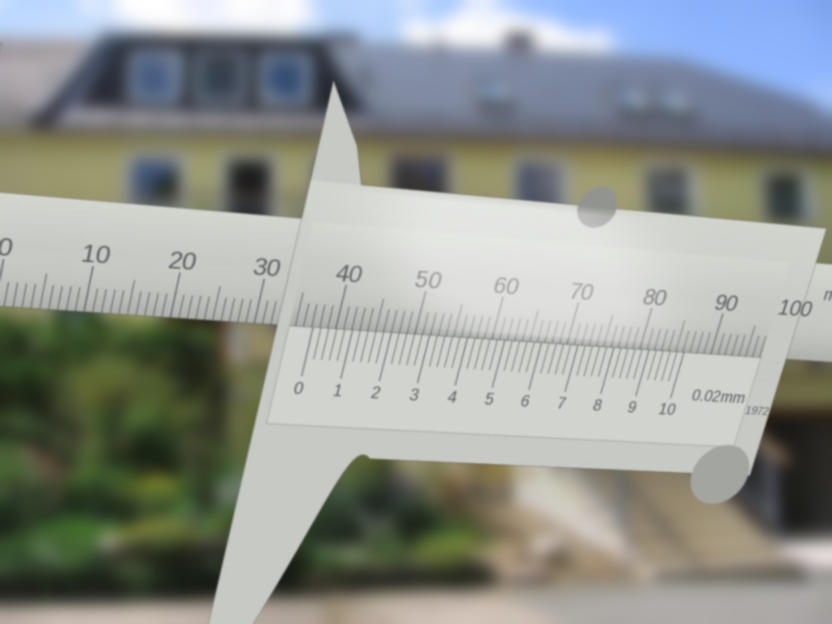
37.2 mm
